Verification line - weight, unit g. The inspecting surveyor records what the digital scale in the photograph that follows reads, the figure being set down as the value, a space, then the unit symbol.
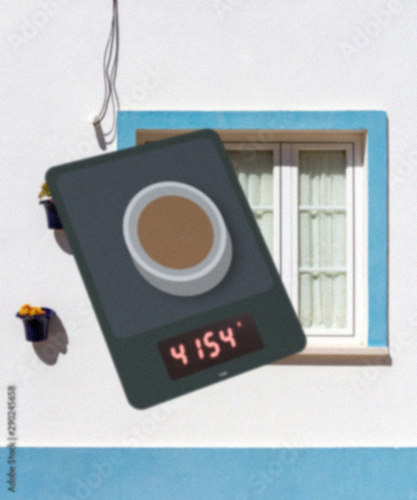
4154 g
